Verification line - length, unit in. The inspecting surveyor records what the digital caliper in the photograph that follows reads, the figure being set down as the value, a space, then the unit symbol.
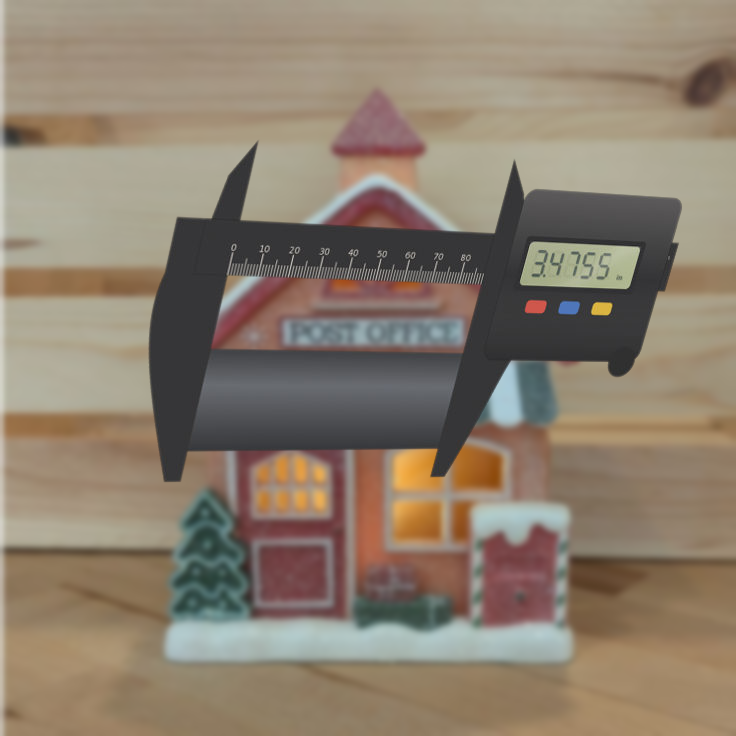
3.4755 in
